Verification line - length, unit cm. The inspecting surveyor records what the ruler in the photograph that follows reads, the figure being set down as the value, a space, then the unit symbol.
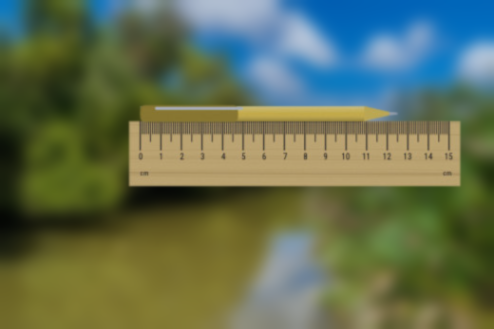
12.5 cm
